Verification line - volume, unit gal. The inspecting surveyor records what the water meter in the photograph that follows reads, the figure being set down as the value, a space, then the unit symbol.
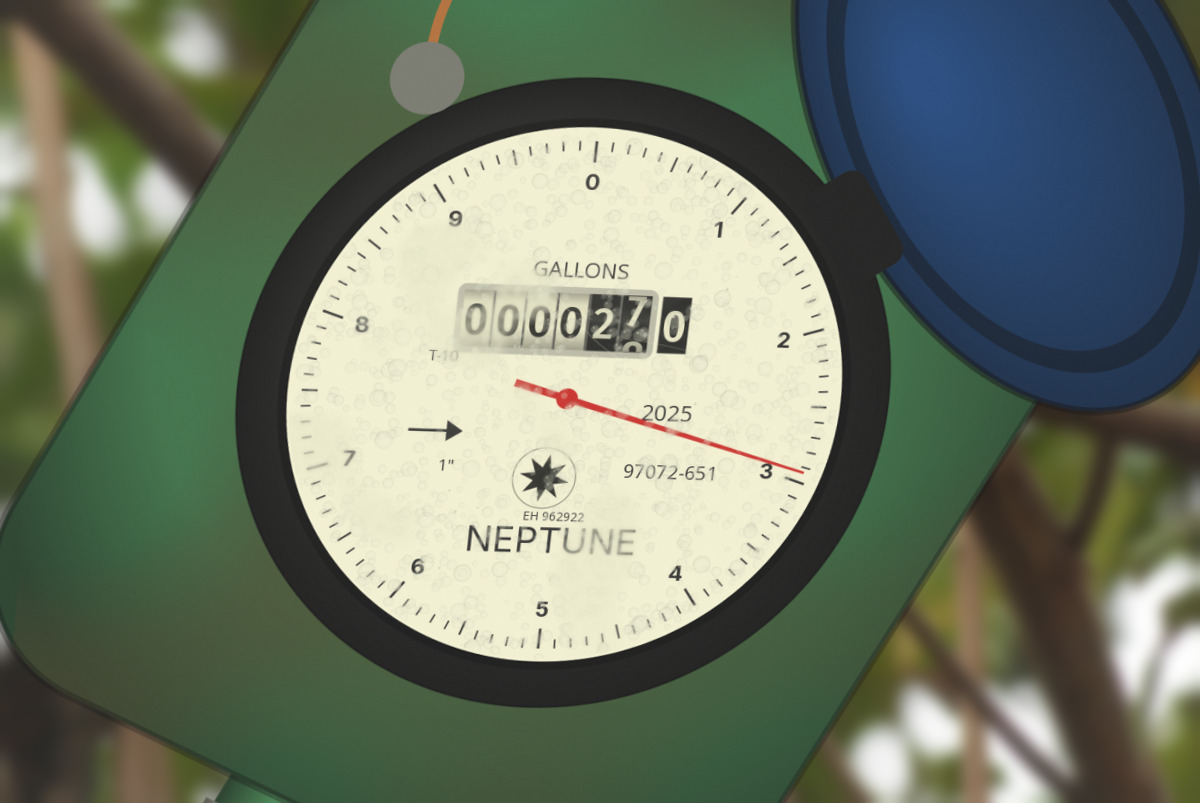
272.9 gal
